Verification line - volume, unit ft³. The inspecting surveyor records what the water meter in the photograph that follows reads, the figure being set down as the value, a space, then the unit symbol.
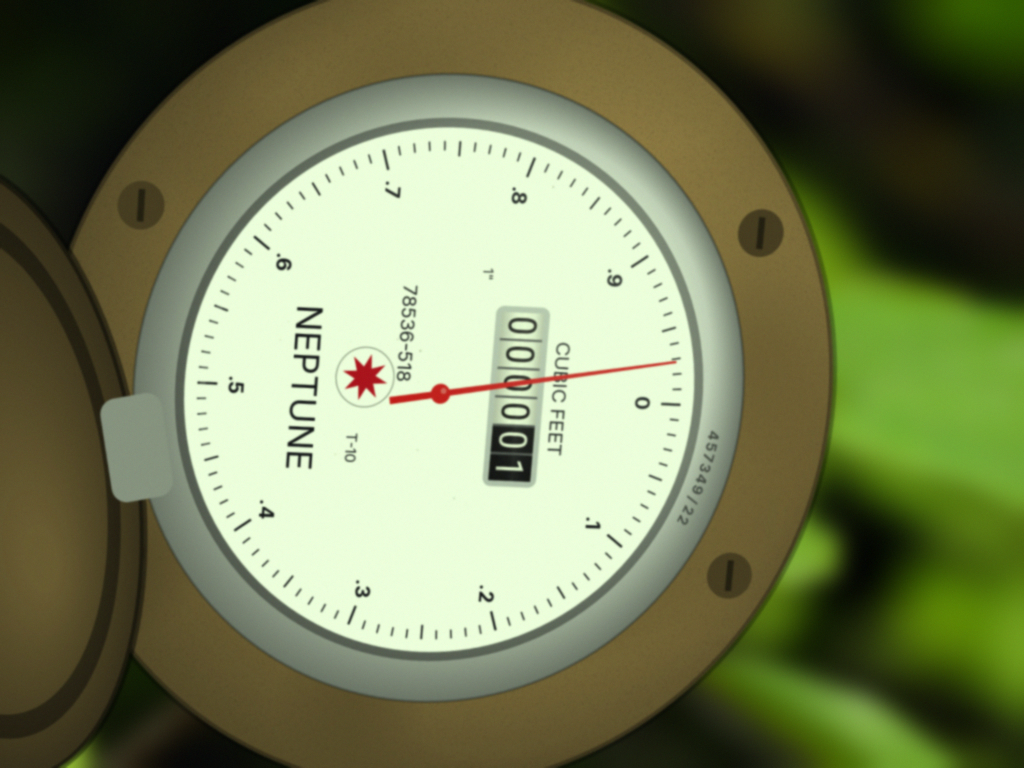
0.97 ft³
